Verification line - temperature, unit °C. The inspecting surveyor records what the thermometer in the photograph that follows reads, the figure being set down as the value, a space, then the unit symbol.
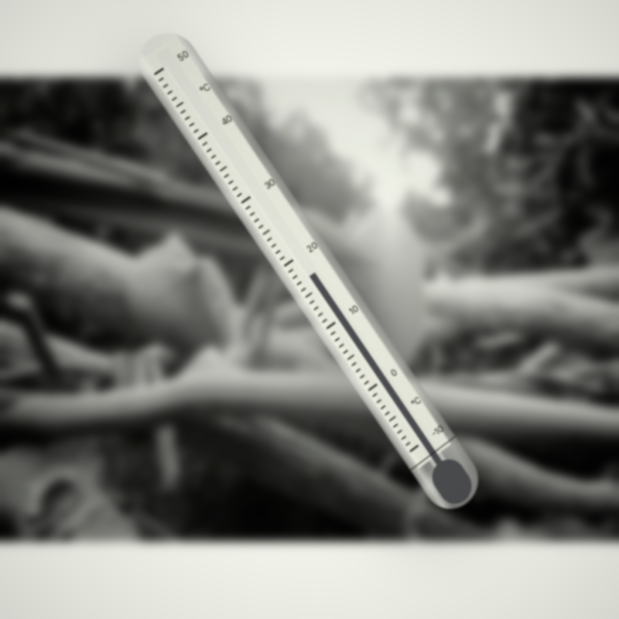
17 °C
